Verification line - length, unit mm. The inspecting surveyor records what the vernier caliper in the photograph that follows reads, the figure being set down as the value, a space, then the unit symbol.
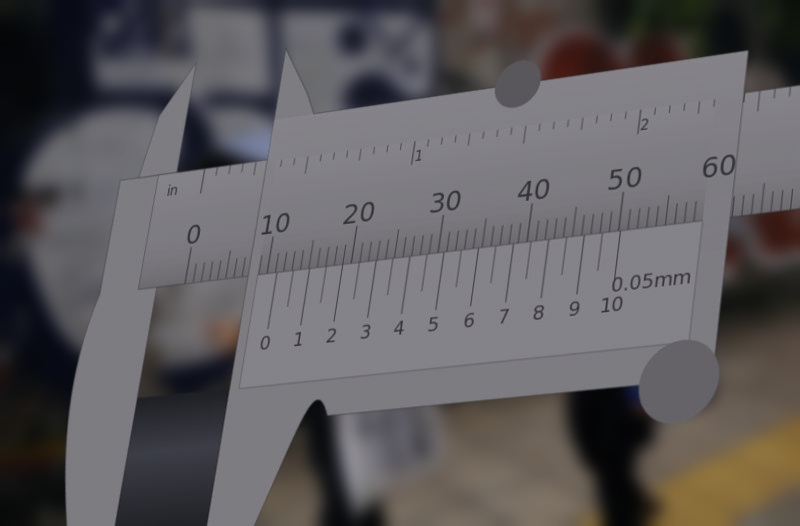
11.2 mm
